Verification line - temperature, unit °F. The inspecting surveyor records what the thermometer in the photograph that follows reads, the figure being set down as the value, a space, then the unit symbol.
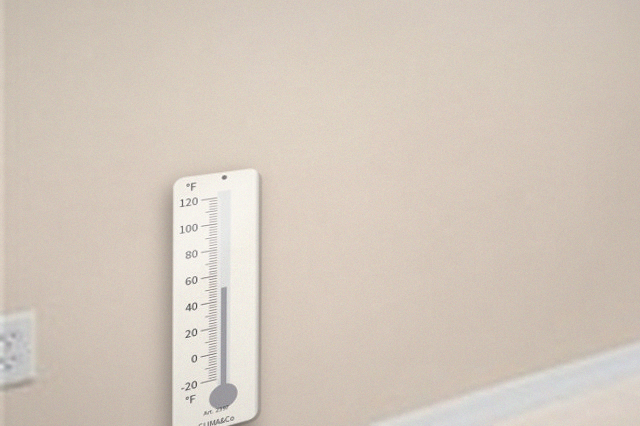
50 °F
